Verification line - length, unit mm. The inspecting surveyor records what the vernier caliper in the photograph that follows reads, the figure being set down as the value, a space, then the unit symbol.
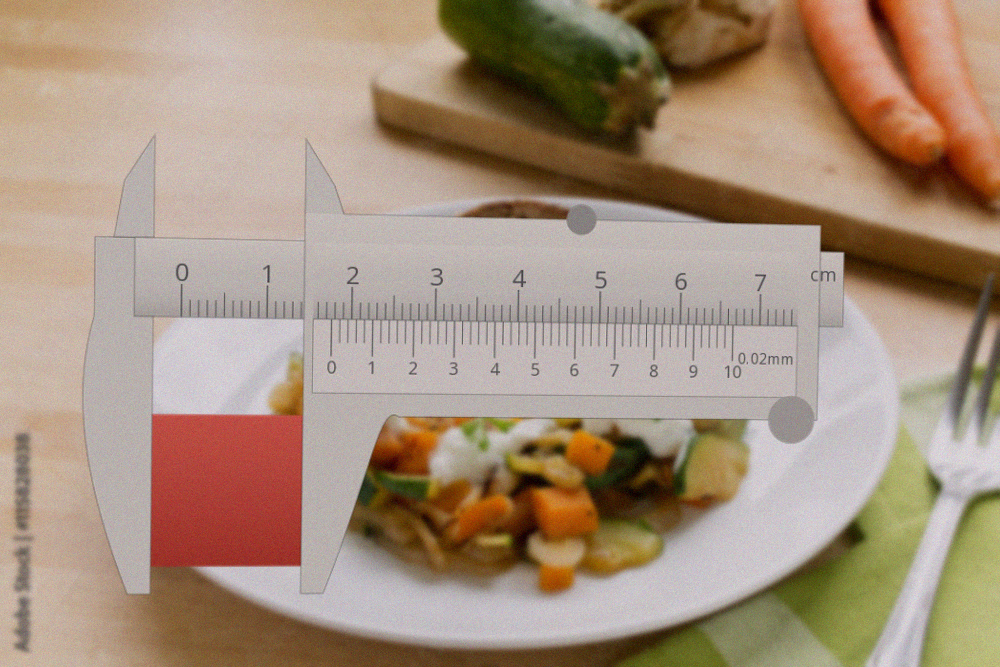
17.6 mm
